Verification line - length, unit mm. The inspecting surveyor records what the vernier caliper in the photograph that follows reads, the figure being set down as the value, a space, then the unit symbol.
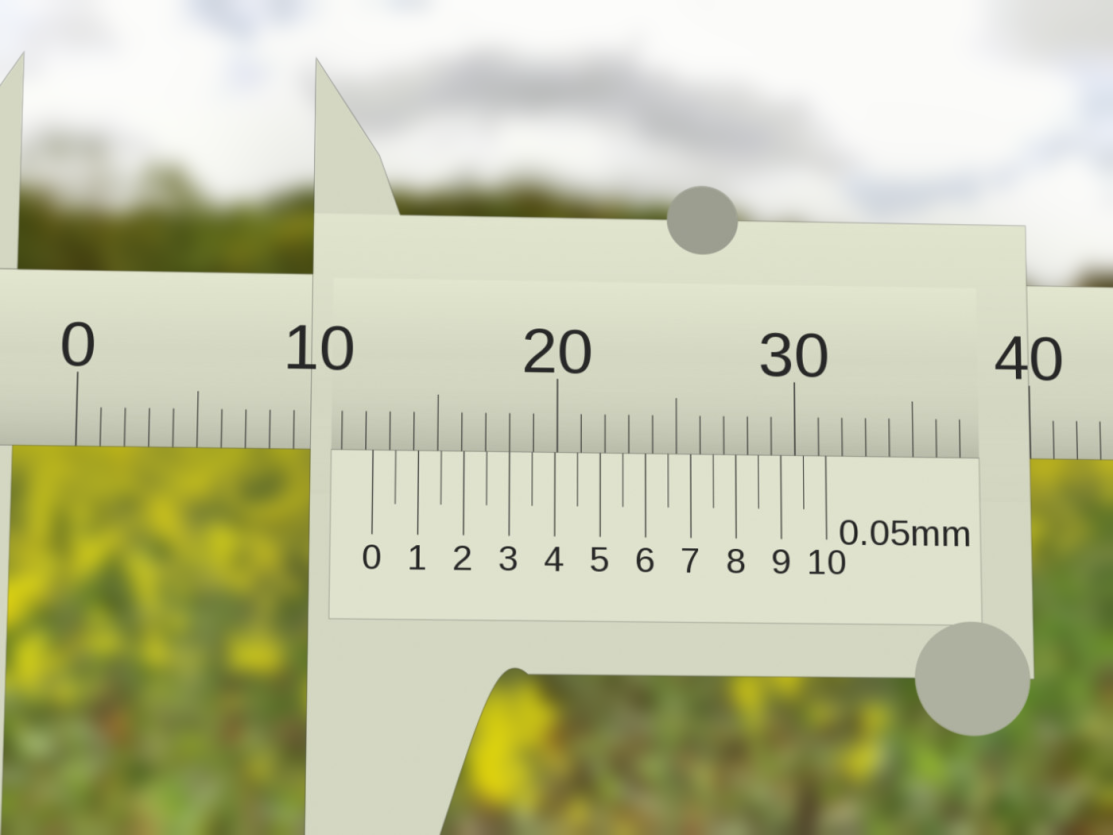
12.30 mm
